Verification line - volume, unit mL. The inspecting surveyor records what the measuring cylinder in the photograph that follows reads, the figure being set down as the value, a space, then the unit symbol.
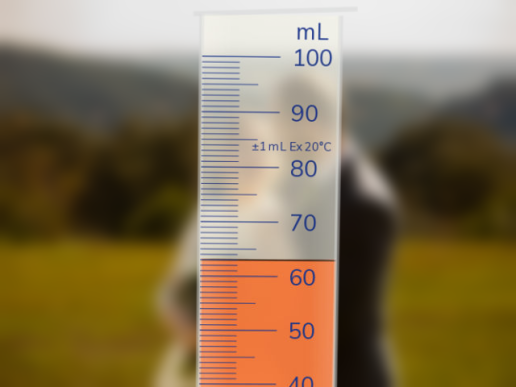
63 mL
